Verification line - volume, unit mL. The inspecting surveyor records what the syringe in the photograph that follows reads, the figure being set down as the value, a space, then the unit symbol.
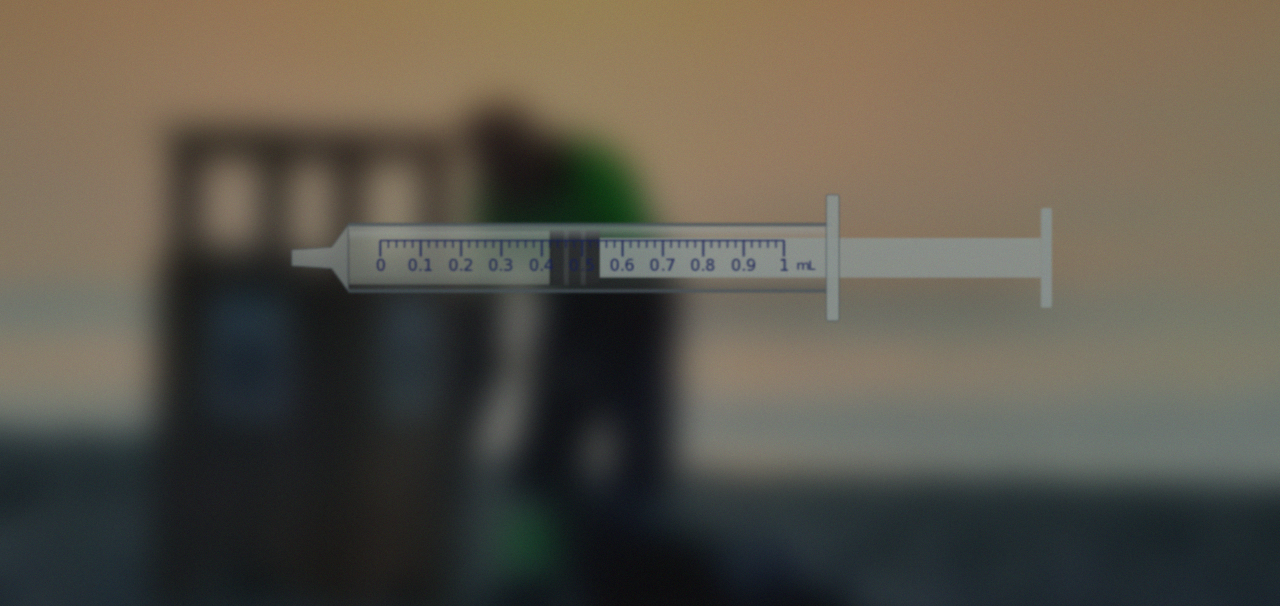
0.42 mL
